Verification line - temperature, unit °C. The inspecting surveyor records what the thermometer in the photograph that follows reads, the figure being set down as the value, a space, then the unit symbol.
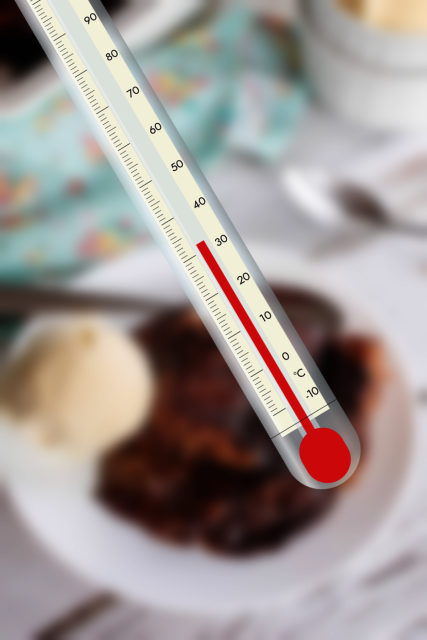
32 °C
